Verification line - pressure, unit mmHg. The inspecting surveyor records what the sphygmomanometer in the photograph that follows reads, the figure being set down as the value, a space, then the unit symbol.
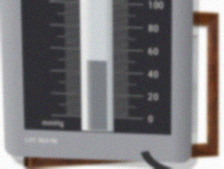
50 mmHg
